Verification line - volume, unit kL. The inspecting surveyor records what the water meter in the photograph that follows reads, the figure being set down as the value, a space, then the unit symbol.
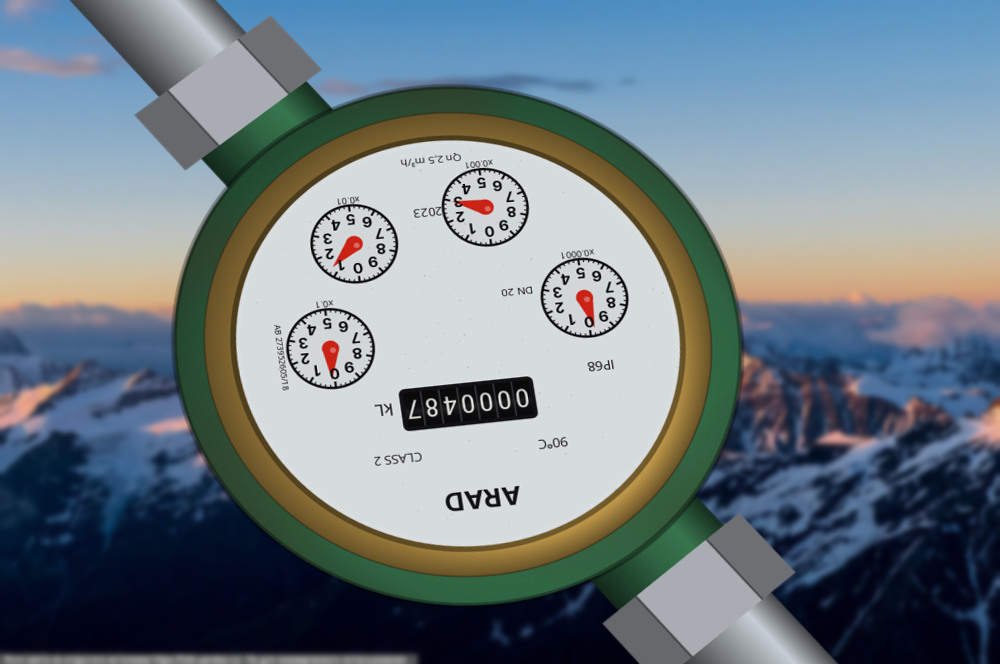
487.0129 kL
